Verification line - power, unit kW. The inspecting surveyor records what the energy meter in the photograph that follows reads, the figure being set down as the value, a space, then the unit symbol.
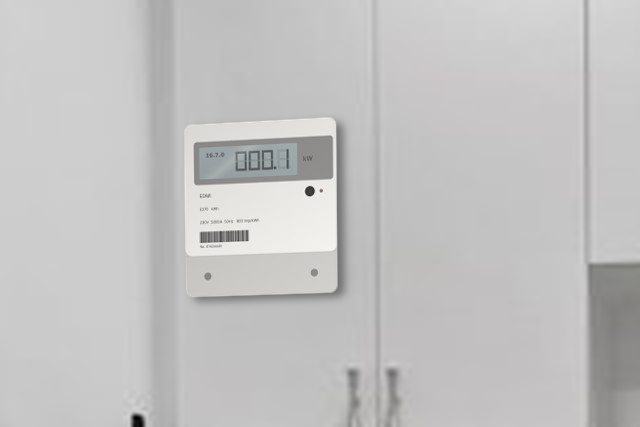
0.1 kW
